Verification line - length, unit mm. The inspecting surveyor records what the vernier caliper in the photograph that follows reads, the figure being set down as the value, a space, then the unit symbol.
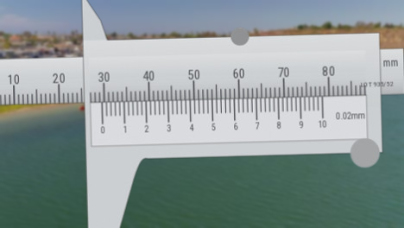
29.5 mm
